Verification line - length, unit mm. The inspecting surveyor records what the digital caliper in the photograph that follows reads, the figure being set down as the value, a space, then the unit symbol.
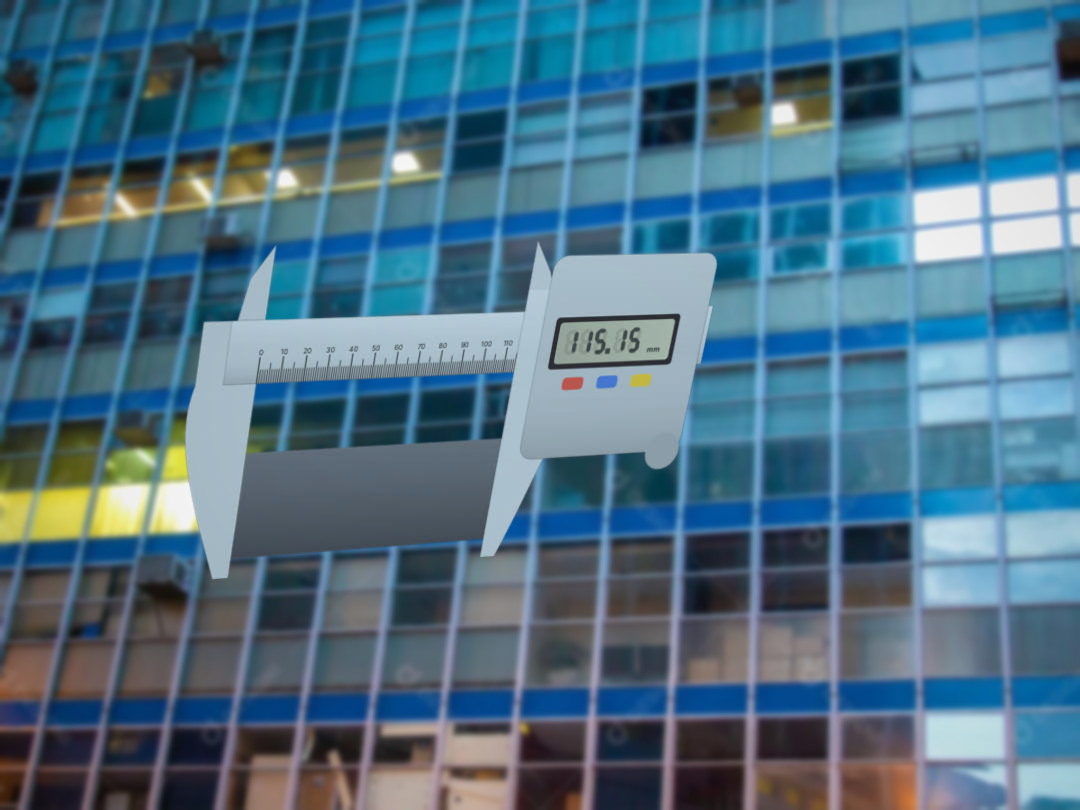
115.15 mm
